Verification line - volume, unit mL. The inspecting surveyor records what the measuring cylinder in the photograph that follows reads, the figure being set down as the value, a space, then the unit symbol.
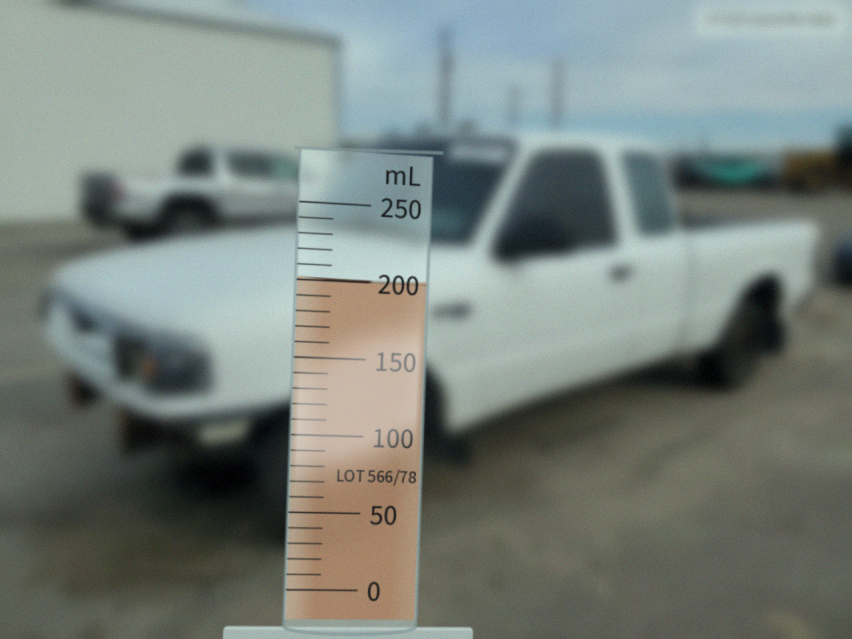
200 mL
